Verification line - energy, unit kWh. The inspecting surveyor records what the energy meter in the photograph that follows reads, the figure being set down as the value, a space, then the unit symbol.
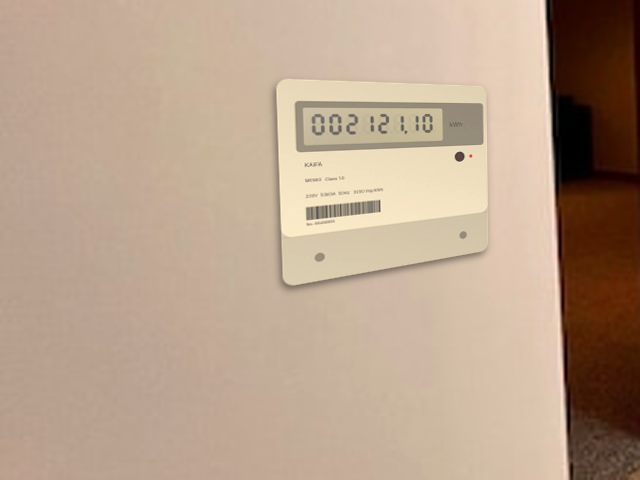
2121.10 kWh
